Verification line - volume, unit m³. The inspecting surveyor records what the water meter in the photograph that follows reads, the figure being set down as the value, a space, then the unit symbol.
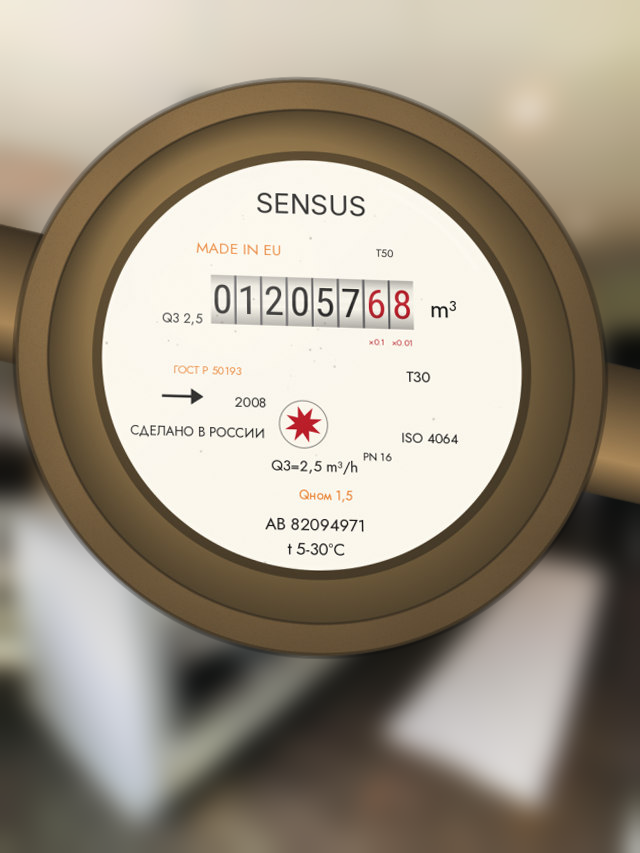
12057.68 m³
